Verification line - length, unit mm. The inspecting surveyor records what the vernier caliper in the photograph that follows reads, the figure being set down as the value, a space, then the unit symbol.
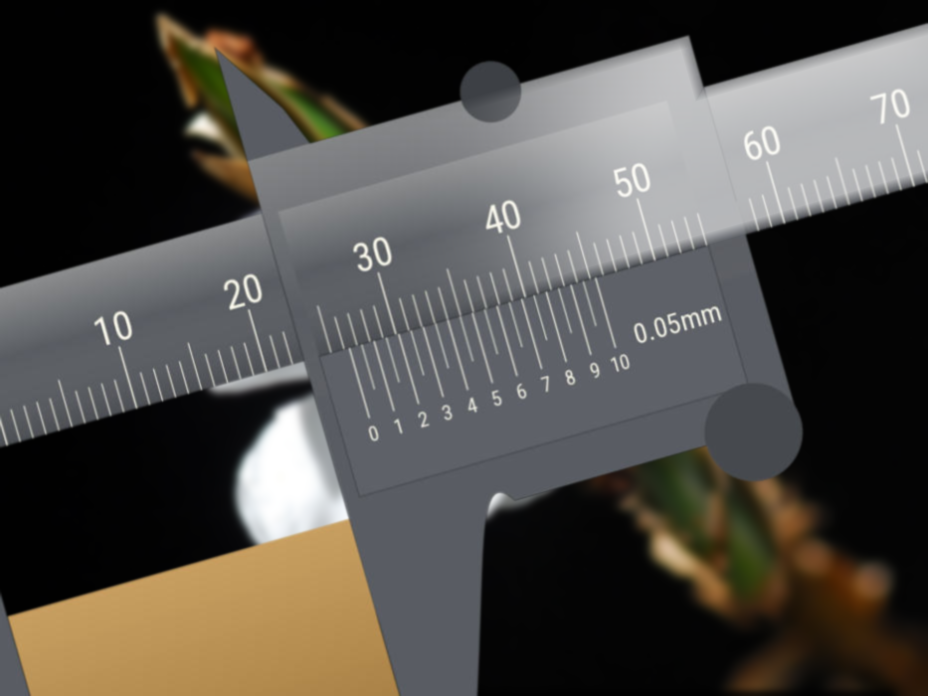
26.4 mm
